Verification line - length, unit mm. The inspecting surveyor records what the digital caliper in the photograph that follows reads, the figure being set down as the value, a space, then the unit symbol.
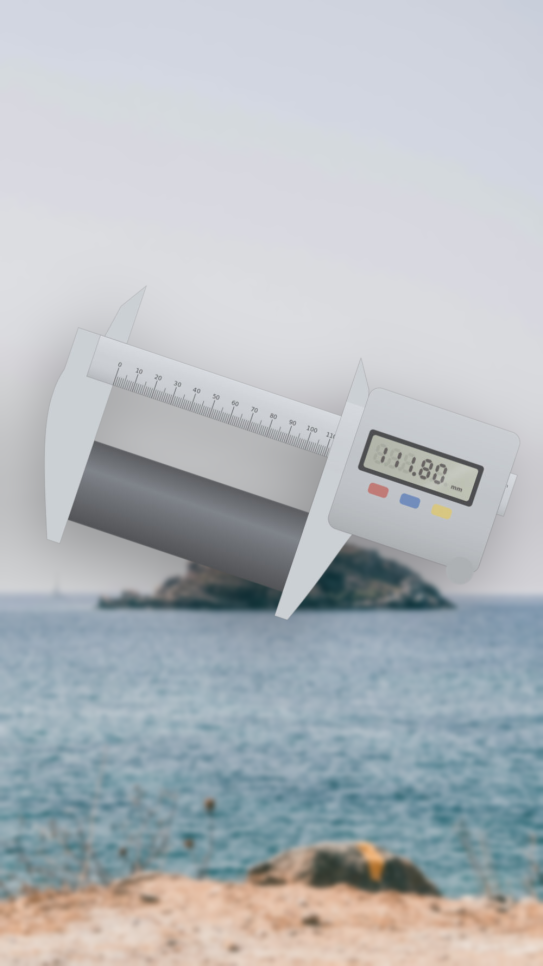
111.80 mm
